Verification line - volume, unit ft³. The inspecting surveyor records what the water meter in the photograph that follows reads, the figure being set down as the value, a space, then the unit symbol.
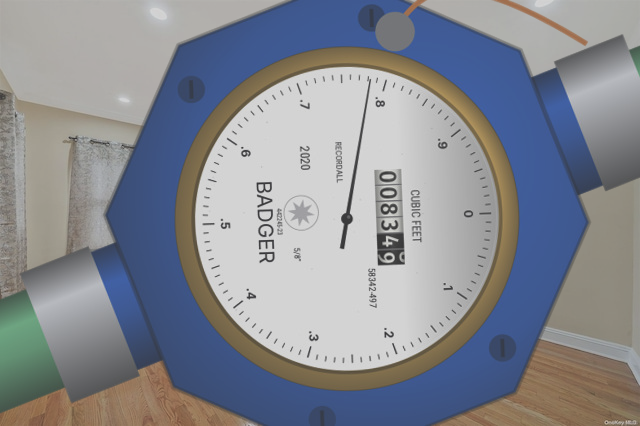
8348.78 ft³
